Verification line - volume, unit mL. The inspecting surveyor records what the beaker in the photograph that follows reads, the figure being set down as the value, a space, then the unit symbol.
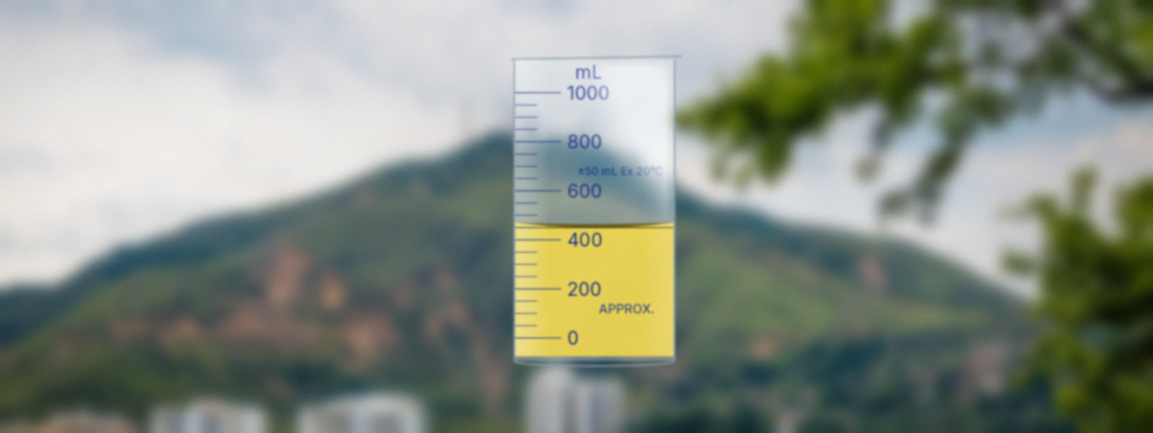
450 mL
